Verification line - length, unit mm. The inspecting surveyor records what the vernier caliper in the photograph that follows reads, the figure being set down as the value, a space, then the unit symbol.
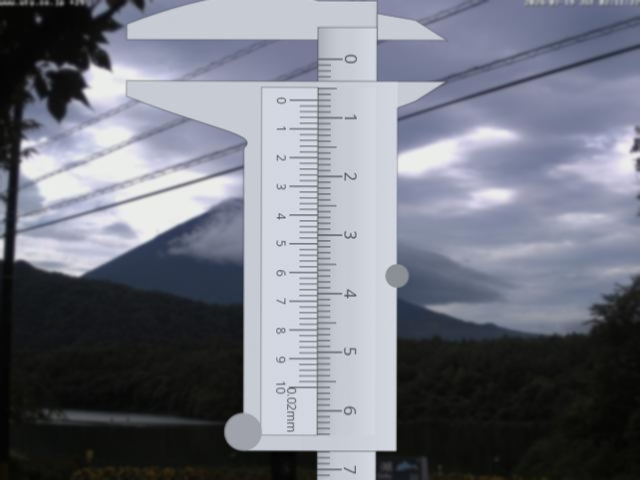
7.0 mm
